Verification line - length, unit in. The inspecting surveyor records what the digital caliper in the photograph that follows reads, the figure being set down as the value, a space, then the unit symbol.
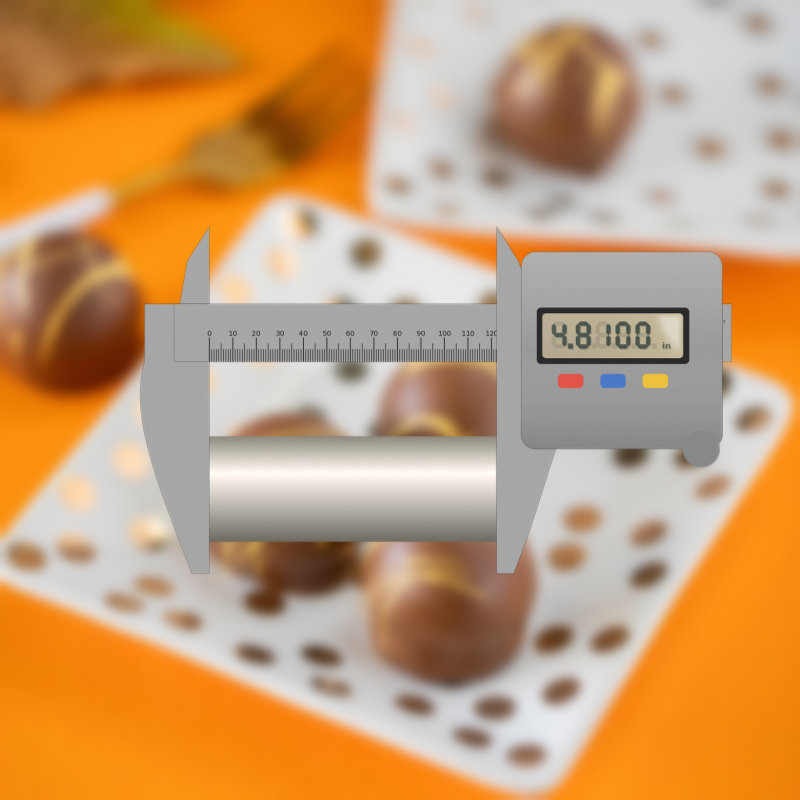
4.8100 in
